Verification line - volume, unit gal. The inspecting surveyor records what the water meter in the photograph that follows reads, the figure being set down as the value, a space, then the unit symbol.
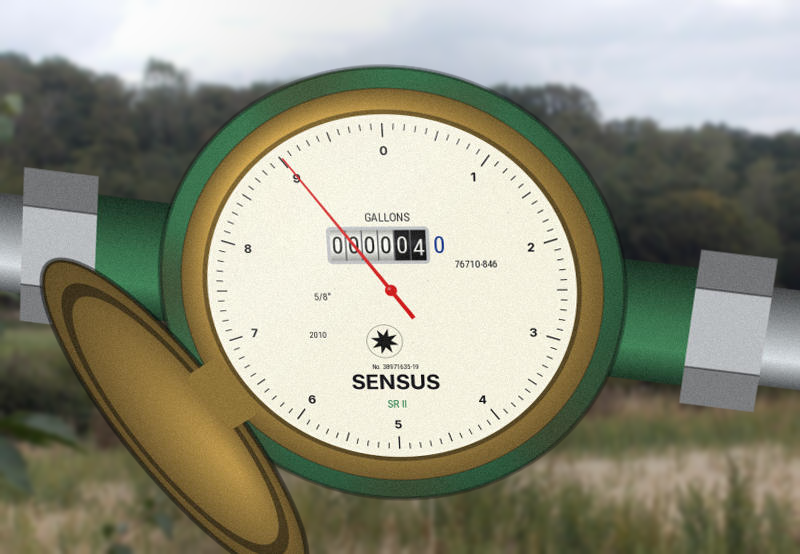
39.0 gal
